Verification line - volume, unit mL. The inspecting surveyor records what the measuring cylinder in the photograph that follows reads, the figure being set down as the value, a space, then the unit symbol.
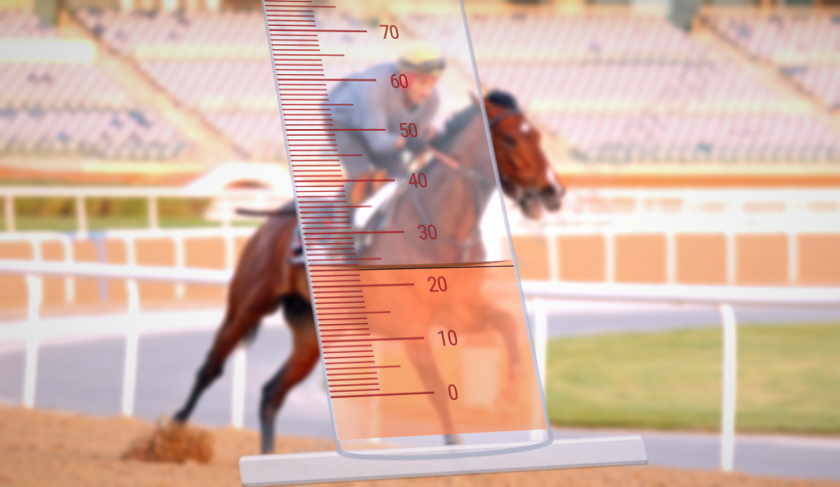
23 mL
